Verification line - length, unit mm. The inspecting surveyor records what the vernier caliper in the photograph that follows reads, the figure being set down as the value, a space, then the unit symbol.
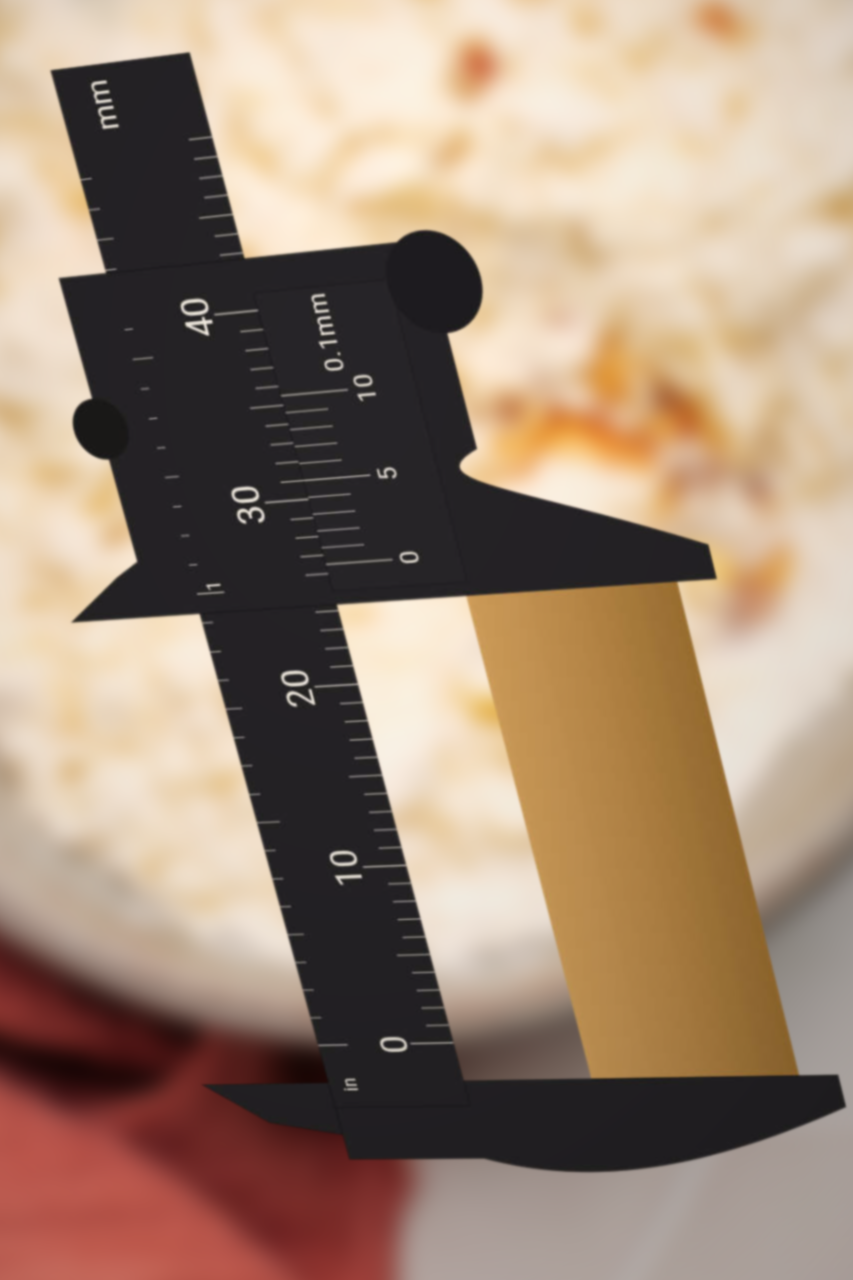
26.5 mm
